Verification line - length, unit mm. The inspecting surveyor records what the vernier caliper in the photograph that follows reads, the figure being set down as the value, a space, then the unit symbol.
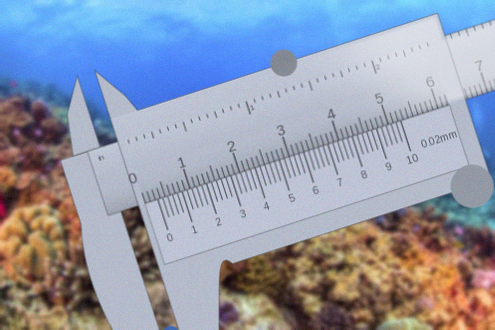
3.5 mm
